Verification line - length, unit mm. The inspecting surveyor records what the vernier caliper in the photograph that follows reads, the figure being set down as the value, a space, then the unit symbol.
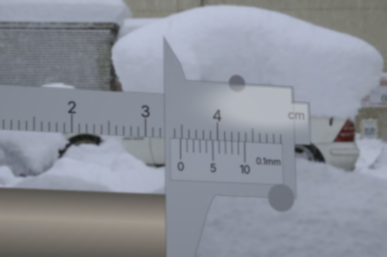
34.8 mm
